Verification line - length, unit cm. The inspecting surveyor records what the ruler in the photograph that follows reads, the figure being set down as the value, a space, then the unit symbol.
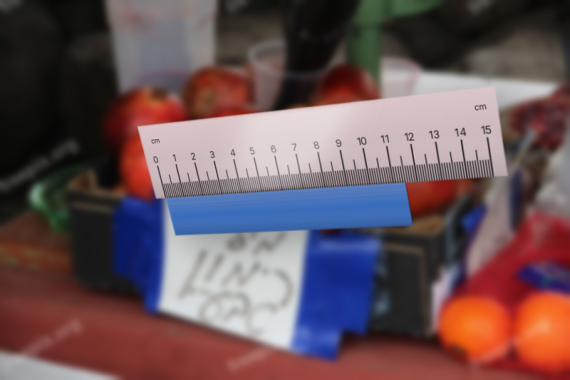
11.5 cm
